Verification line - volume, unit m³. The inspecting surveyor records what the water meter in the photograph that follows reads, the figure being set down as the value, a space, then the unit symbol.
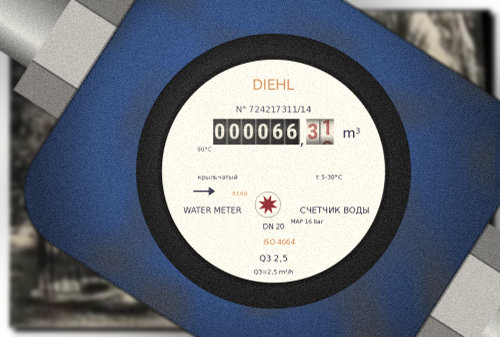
66.31 m³
